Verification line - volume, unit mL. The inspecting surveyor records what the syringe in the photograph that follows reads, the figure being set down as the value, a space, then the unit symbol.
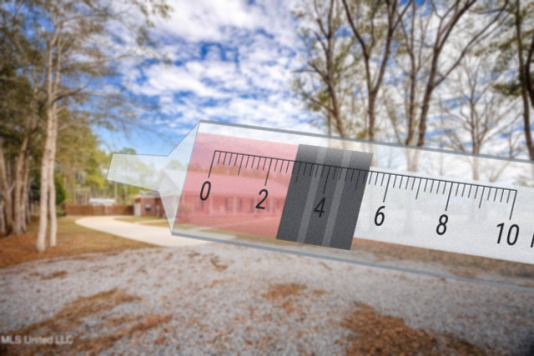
2.8 mL
